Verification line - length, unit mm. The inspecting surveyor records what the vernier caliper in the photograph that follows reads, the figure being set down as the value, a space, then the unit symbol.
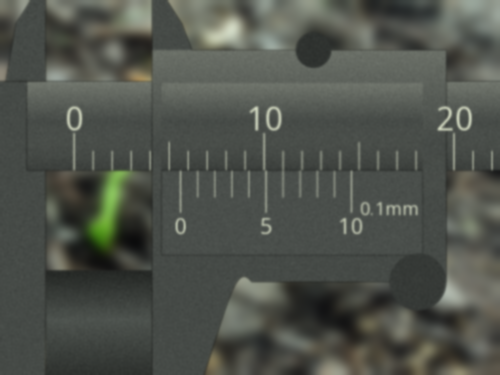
5.6 mm
